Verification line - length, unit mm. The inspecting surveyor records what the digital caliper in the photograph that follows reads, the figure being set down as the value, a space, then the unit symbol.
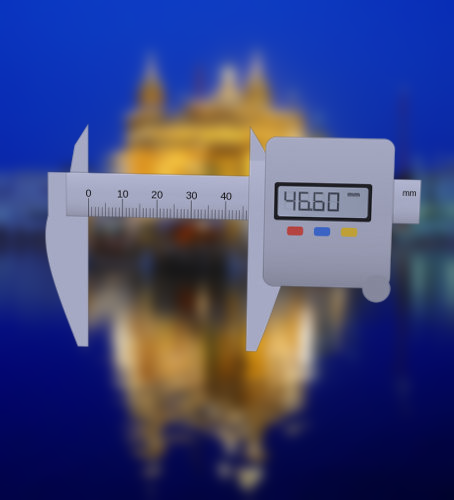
46.60 mm
